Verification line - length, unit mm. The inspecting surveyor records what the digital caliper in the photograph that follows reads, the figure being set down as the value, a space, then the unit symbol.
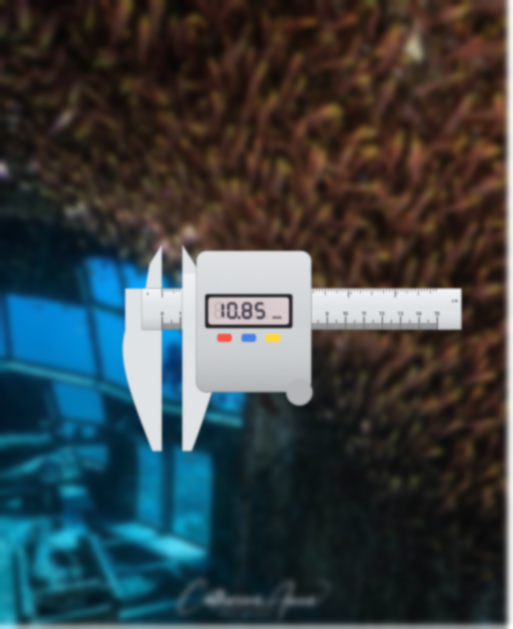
10.85 mm
